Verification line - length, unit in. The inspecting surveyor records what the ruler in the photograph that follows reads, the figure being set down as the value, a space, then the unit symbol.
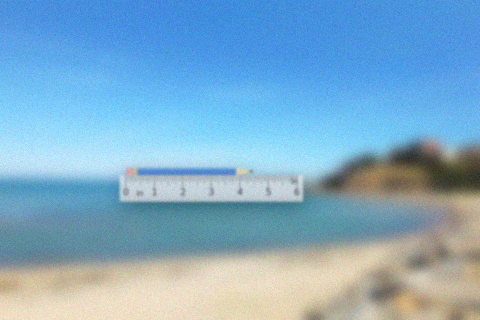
4.5 in
